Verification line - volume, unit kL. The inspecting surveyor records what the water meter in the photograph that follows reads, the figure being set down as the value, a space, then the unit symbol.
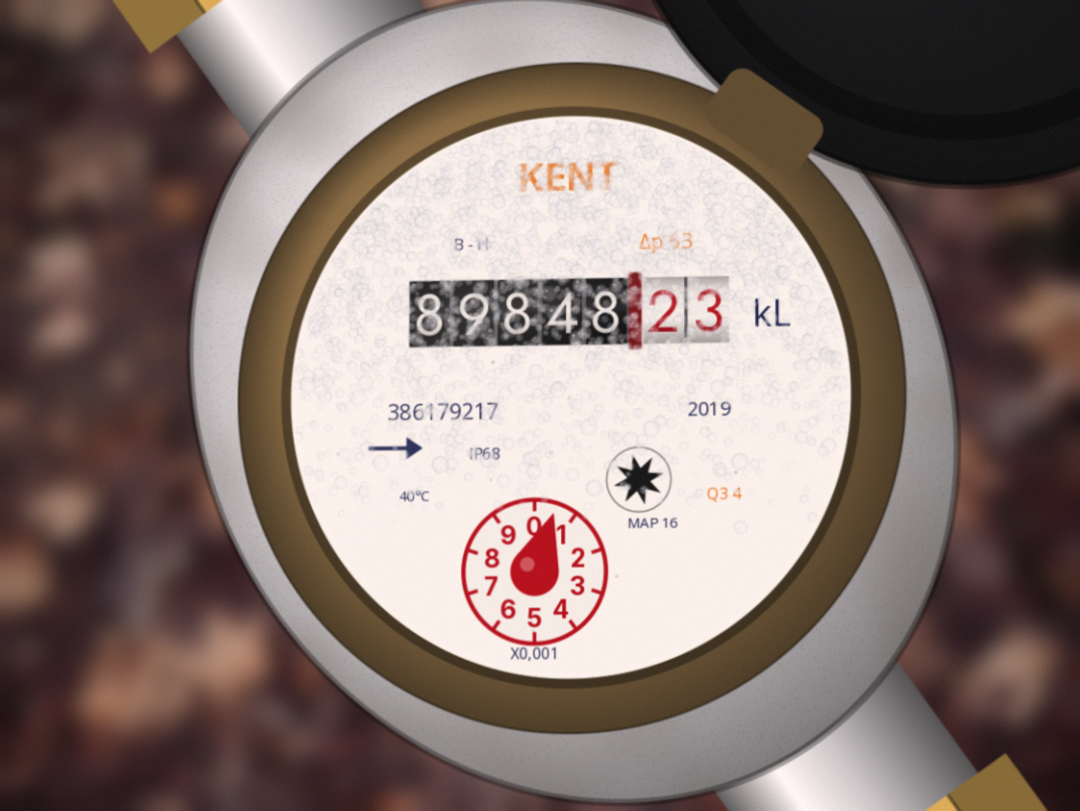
89848.230 kL
